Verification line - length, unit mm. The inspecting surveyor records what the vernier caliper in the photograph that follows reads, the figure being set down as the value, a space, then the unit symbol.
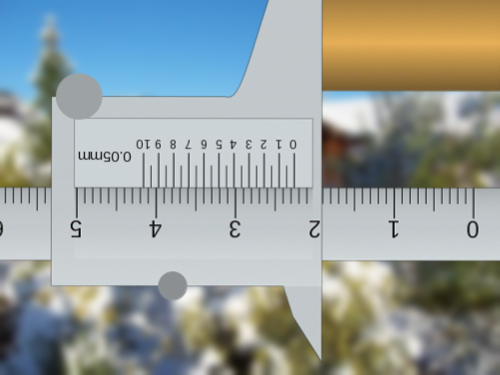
22.6 mm
